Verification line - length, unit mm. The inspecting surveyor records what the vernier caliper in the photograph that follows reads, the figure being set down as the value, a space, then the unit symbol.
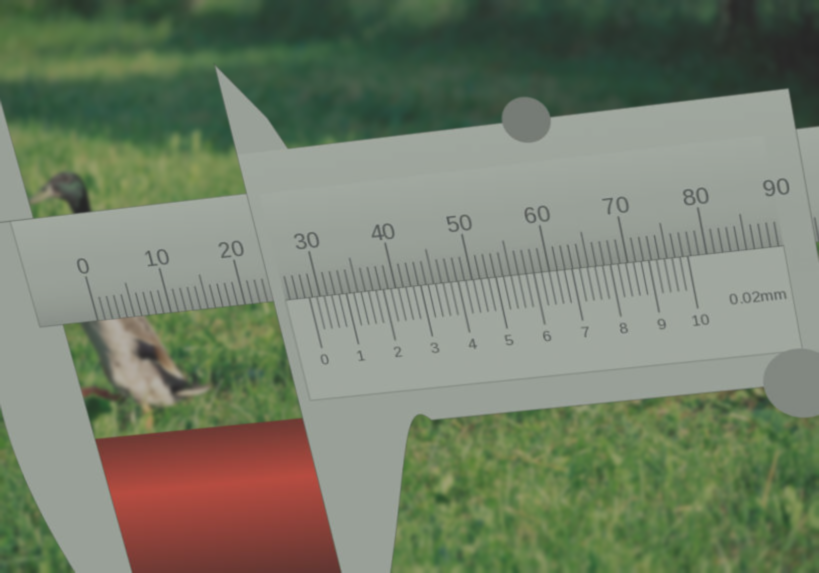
28.6 mm
